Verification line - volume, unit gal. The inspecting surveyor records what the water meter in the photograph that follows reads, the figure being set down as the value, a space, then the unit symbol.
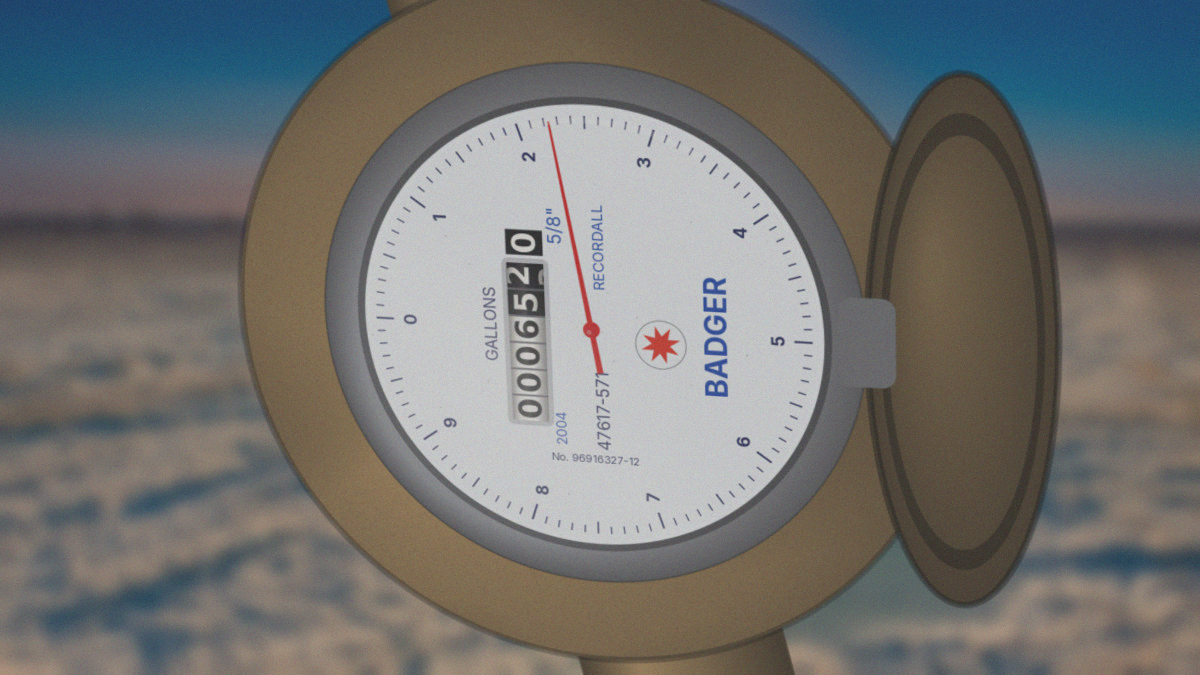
6522.2 gal
